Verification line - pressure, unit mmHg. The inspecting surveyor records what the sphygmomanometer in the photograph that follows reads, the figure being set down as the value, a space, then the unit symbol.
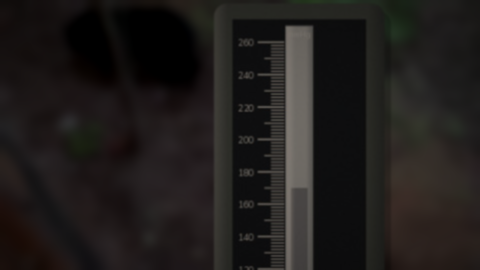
170 mmHg
